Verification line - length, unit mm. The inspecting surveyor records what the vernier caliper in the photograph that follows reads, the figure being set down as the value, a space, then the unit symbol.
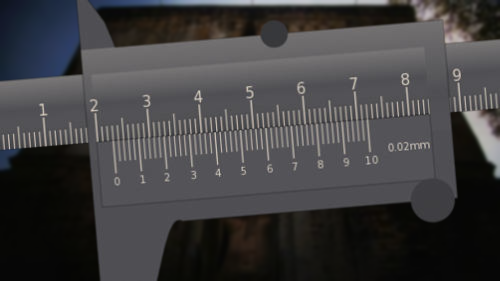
23.0 mm
